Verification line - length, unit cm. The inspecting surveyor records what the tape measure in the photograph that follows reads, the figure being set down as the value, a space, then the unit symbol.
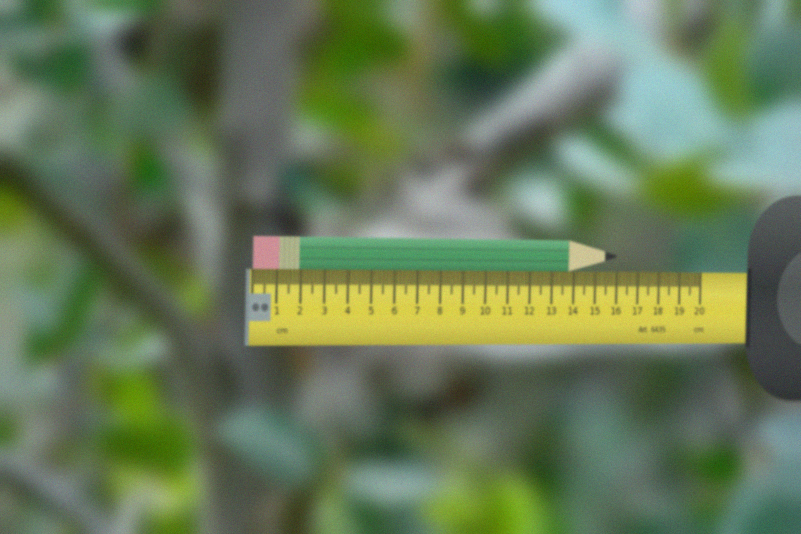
16 cm
